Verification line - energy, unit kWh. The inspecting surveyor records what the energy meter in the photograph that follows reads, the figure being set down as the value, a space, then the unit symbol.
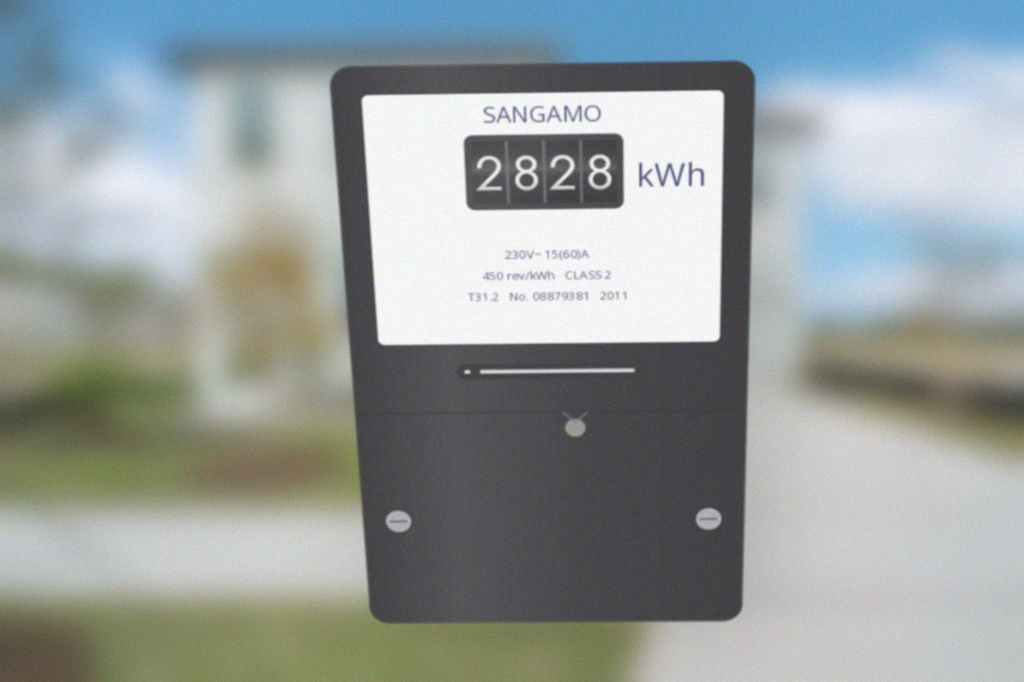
2828 kWh
